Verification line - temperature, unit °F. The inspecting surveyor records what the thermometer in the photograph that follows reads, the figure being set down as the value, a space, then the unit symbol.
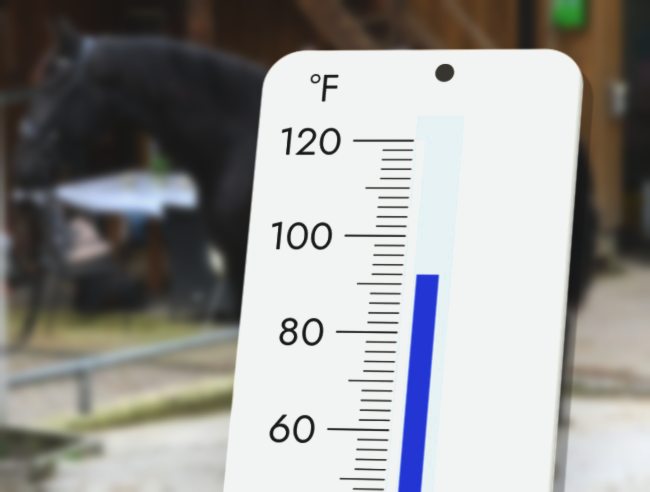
92 °F
